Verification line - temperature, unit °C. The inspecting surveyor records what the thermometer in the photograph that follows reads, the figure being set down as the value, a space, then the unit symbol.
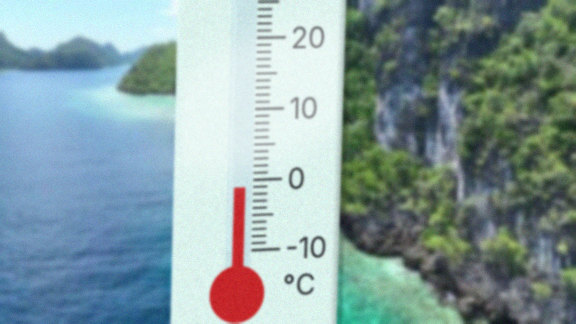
-1 °C
